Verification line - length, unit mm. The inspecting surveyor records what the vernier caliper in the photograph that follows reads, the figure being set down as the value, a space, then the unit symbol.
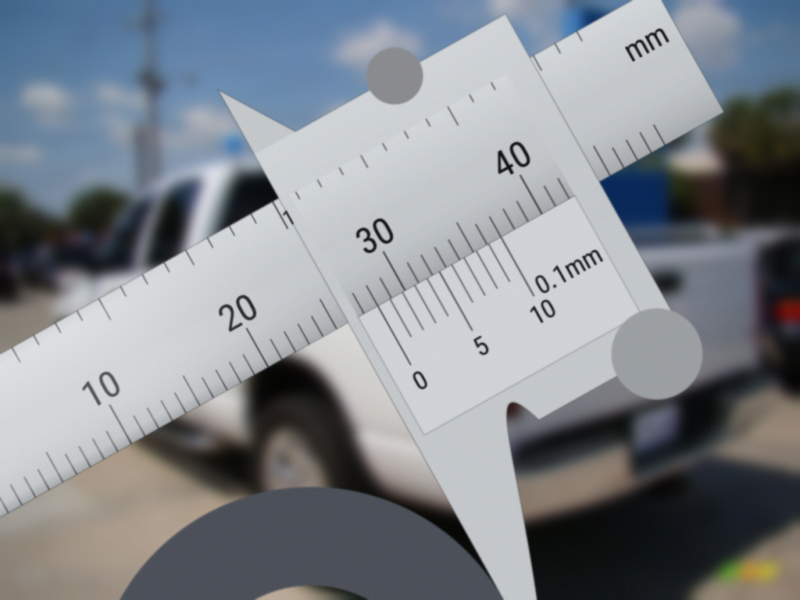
28.0 mm
